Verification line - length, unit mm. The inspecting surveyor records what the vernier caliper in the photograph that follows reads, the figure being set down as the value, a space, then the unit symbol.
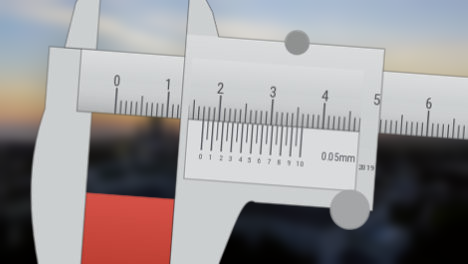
17.0 mm
